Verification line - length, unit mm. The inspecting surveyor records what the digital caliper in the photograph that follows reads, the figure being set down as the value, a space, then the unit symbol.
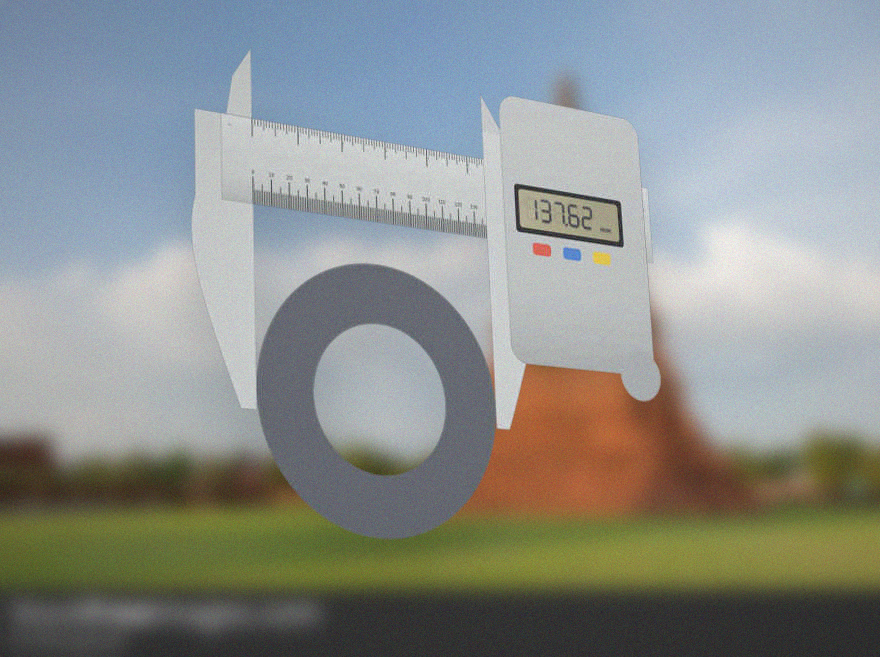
137.62 mm
